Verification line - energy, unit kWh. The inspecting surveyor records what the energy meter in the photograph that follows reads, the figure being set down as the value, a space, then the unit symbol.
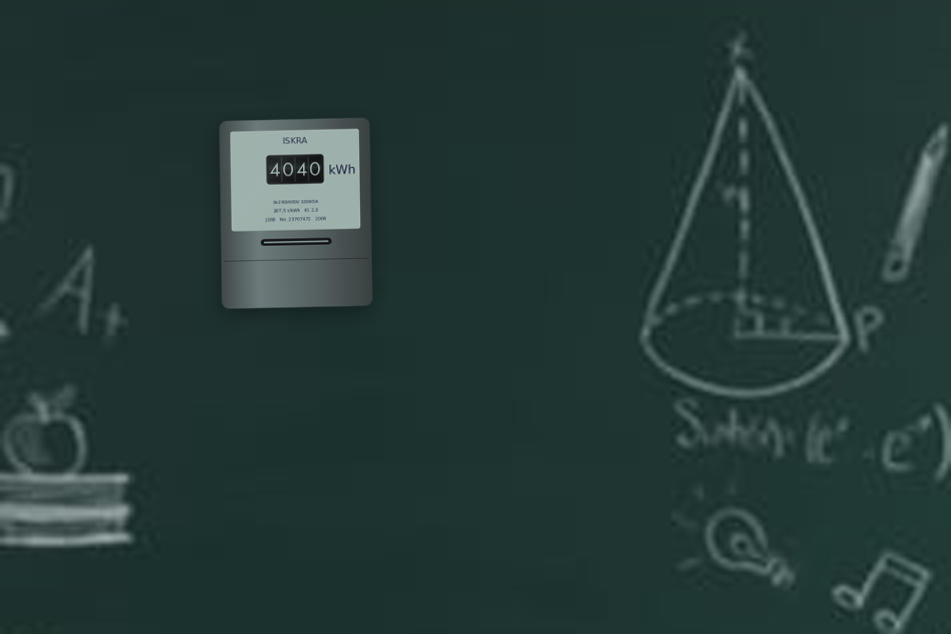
4040 kWh
